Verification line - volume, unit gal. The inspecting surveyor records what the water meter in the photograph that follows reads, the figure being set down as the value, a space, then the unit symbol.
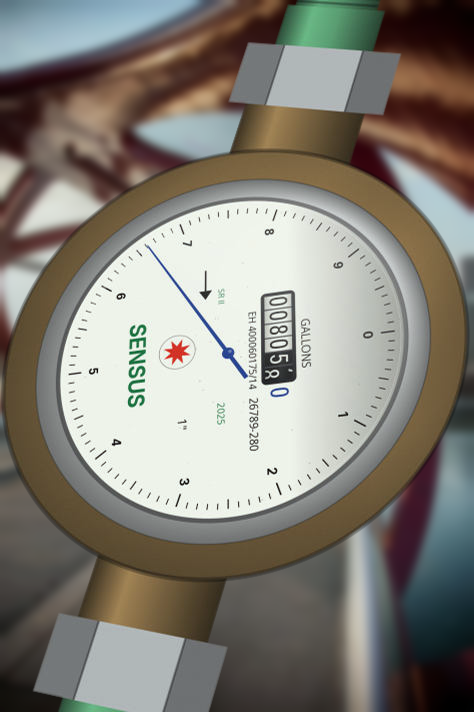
80576.6 gal
